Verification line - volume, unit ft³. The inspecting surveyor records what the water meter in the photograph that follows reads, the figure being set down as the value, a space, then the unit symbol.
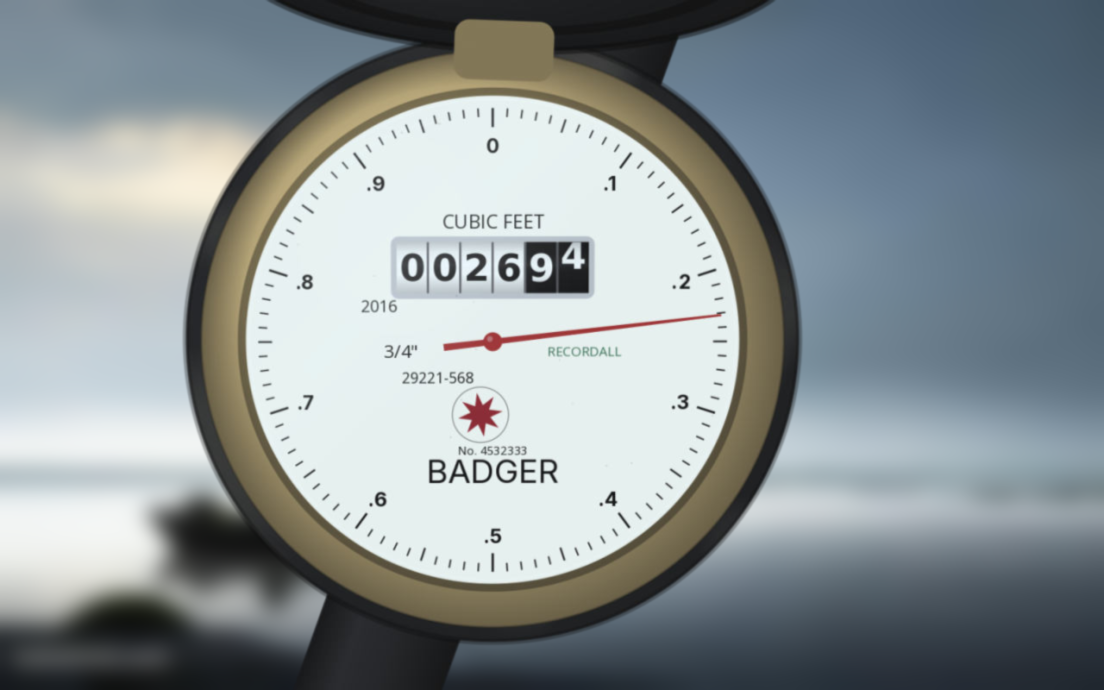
2694.23 ft³
